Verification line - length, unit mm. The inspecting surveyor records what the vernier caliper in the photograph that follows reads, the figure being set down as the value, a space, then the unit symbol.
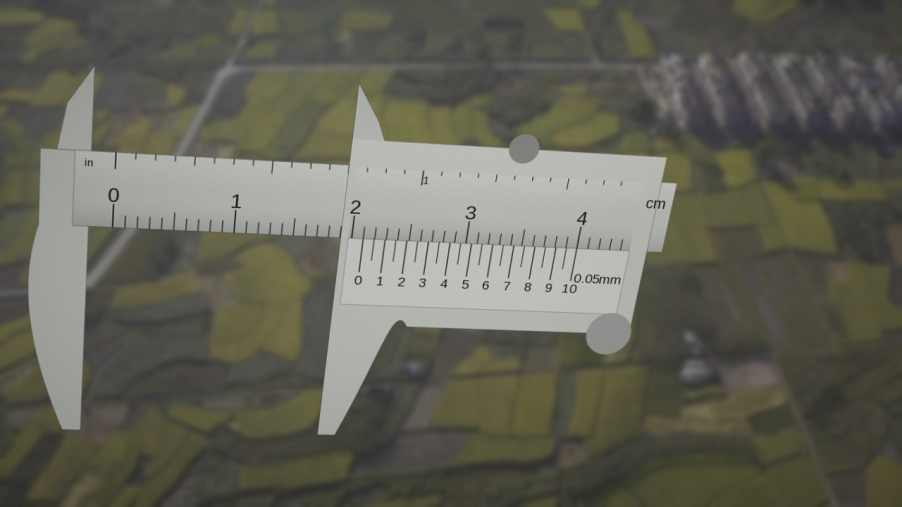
21.0 mm
